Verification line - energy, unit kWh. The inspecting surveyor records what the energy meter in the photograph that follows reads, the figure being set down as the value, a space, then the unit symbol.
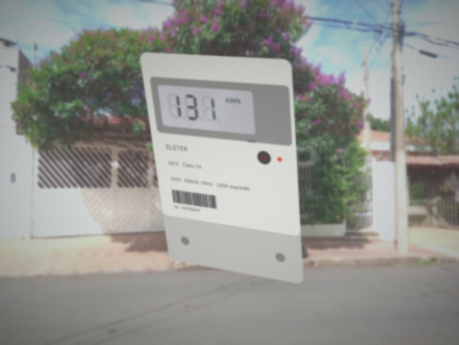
131 kWh
